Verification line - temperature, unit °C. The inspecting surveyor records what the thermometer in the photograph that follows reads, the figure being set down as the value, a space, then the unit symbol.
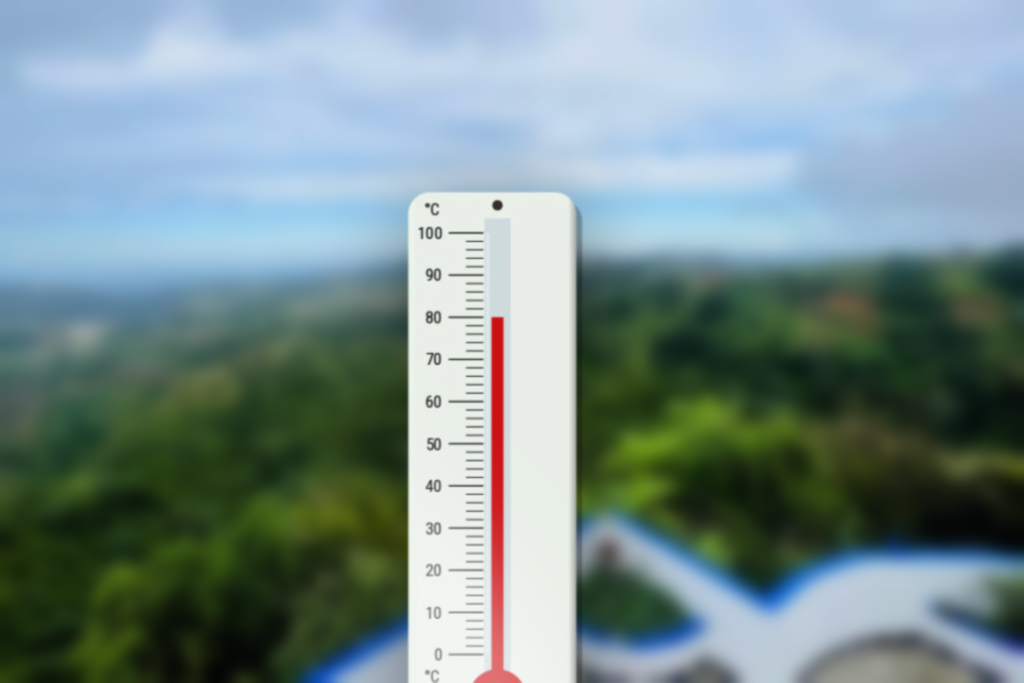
80 °C
